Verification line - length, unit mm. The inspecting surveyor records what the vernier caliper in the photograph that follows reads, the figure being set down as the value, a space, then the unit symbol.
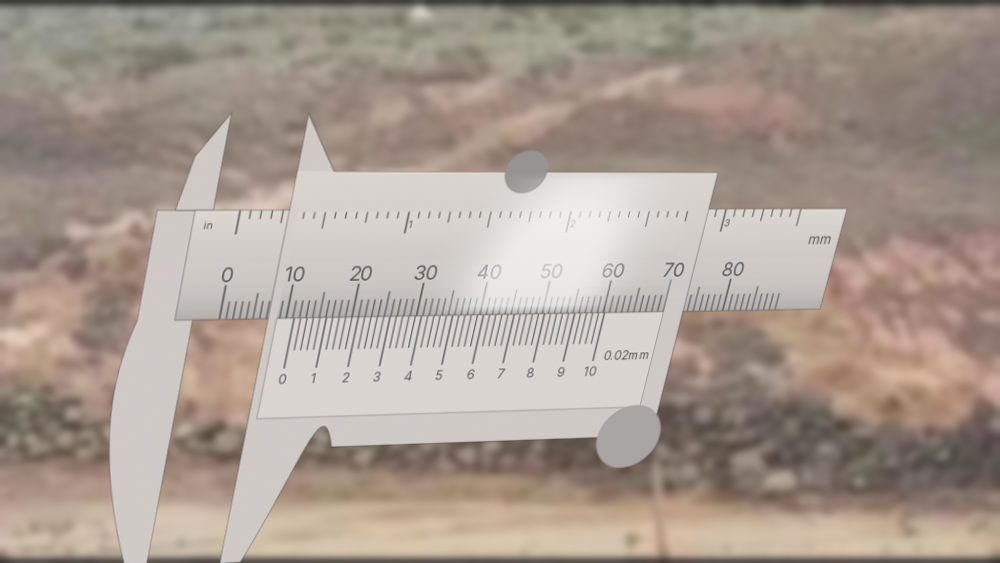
11.2 mm
